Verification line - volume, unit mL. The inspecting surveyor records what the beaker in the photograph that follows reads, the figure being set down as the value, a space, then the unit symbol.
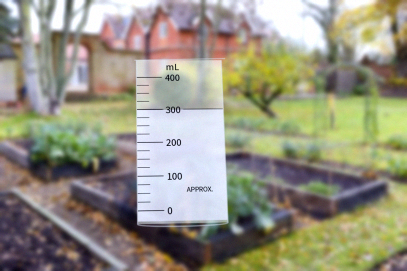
300 mL
